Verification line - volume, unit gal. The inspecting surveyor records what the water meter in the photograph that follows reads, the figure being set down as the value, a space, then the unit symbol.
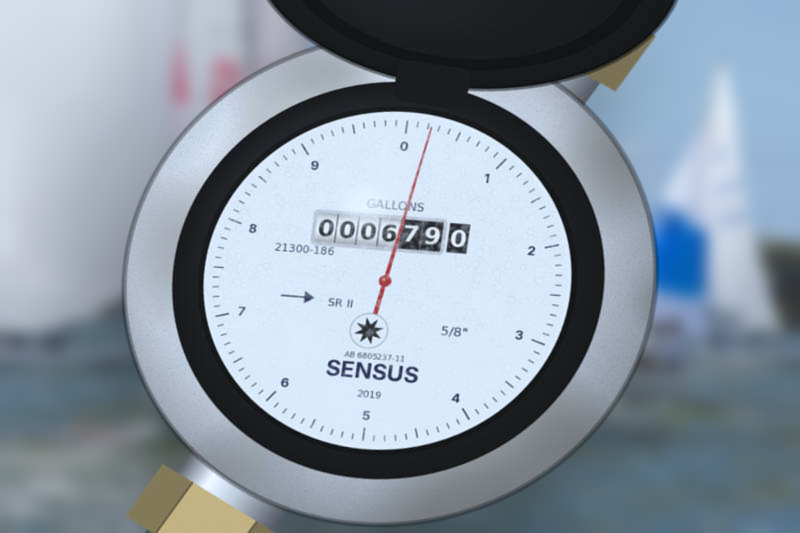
6790.2 gal
